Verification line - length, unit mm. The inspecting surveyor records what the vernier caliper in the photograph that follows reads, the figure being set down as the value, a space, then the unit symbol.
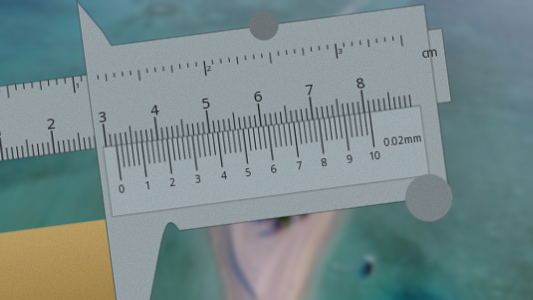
32.0 mm
